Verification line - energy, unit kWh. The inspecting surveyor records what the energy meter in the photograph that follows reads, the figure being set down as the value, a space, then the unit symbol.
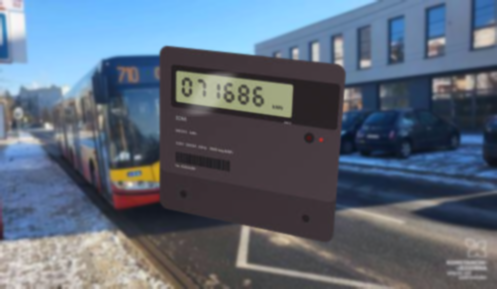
71686 kWh
